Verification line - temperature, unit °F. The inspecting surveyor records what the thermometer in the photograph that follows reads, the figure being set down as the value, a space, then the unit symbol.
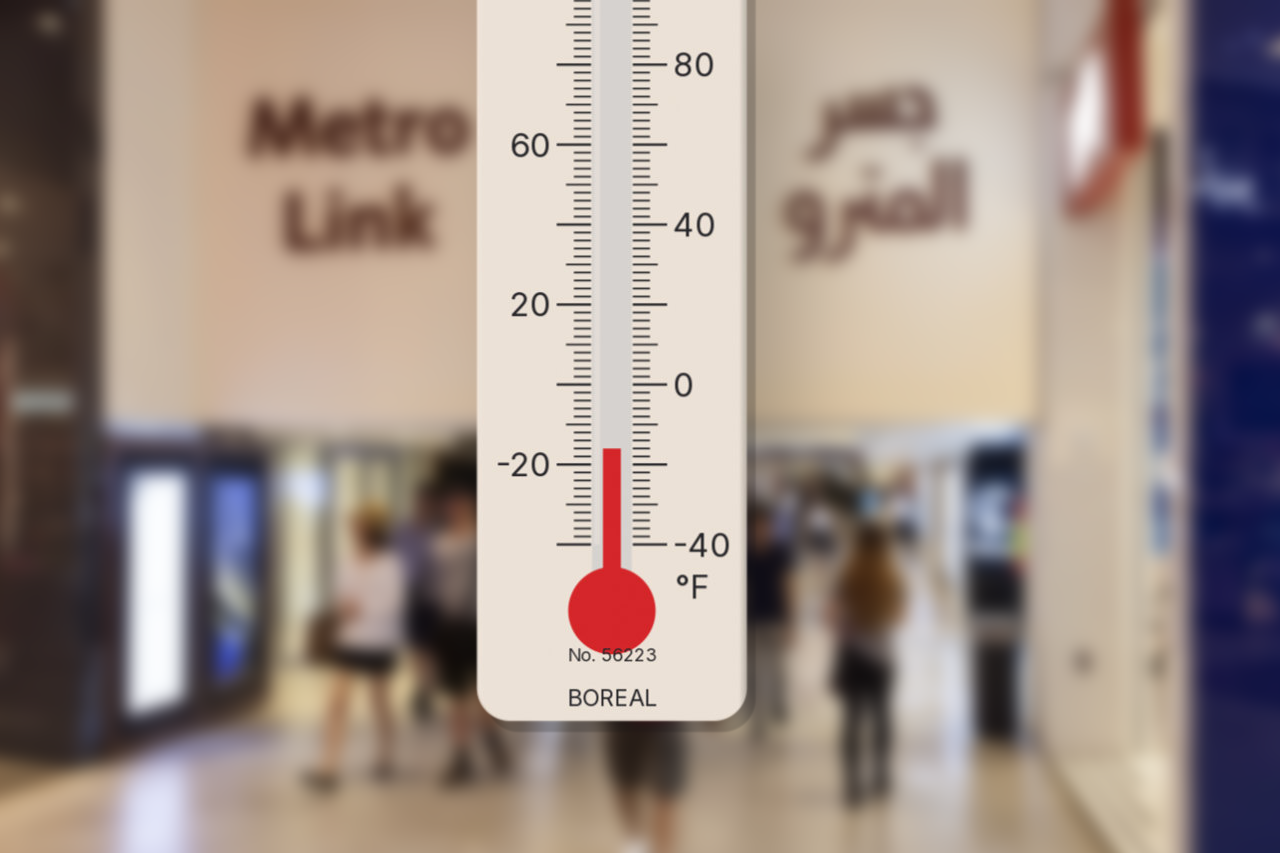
-16 °F
